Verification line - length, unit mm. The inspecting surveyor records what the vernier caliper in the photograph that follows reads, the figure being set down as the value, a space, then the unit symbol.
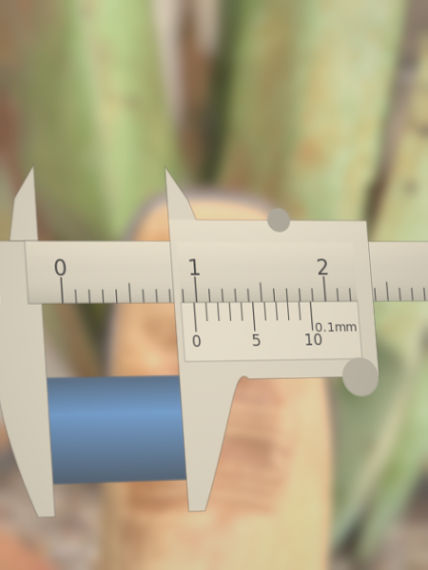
9.8 mm
